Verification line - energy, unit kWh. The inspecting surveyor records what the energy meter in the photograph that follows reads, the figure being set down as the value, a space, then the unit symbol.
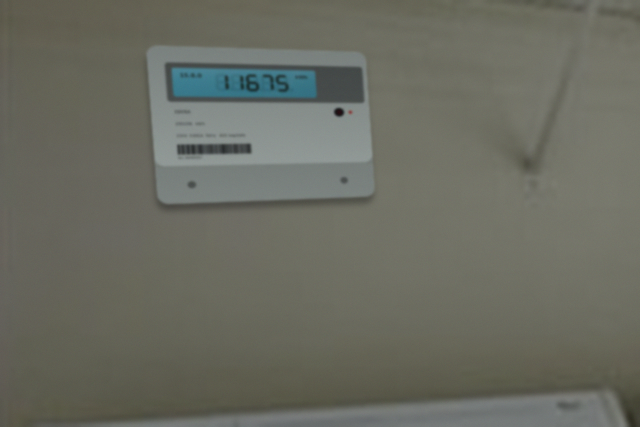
11675 kWh
